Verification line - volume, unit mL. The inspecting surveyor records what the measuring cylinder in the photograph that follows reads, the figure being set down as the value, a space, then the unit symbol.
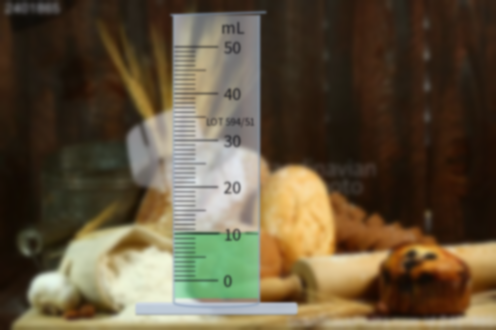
10 mL
